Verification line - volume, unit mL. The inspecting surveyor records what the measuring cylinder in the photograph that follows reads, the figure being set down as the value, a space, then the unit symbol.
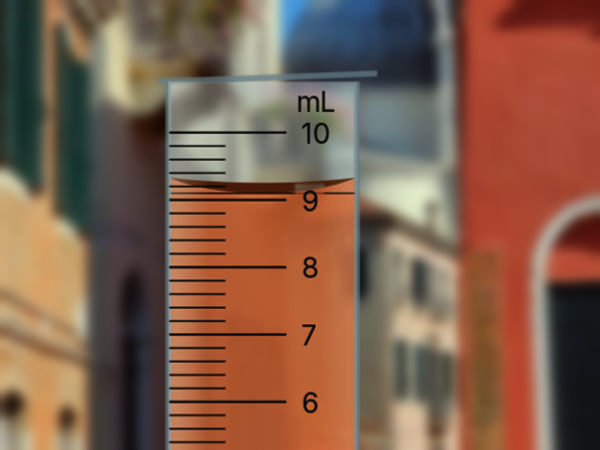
9.1 mL
